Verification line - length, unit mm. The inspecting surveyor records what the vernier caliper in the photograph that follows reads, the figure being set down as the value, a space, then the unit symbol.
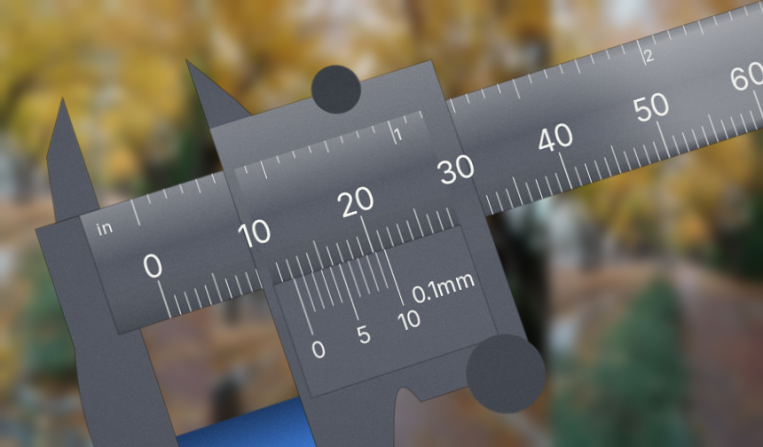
12.1 mm
